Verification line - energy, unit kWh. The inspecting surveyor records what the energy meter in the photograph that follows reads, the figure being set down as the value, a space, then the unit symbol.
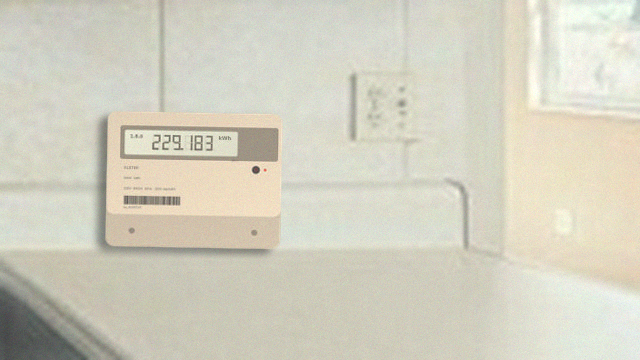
229.183 kWh
